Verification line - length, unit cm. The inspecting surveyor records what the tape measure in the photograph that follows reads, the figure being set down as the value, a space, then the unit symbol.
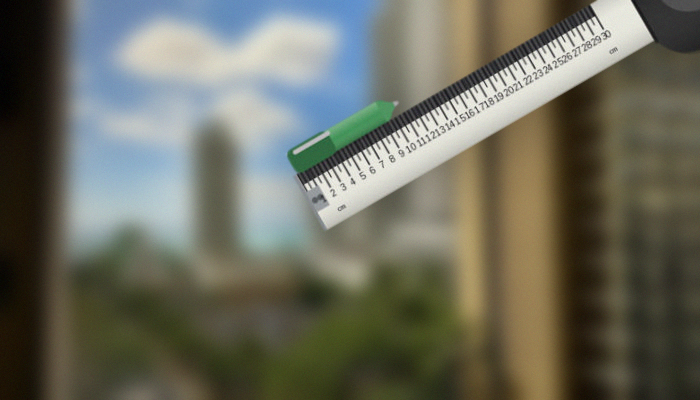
11 cm
